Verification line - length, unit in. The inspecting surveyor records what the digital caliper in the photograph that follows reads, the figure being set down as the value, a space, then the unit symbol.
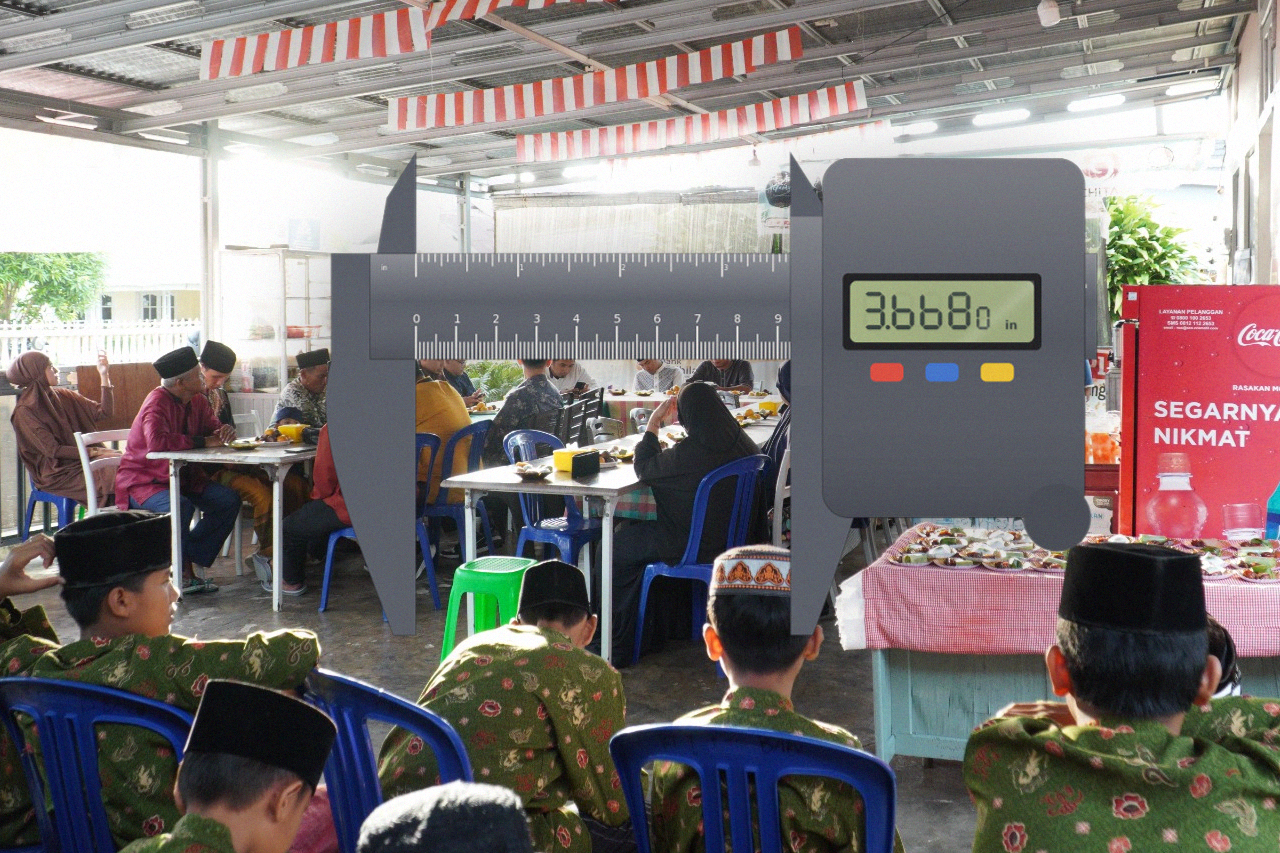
3.6680 in
